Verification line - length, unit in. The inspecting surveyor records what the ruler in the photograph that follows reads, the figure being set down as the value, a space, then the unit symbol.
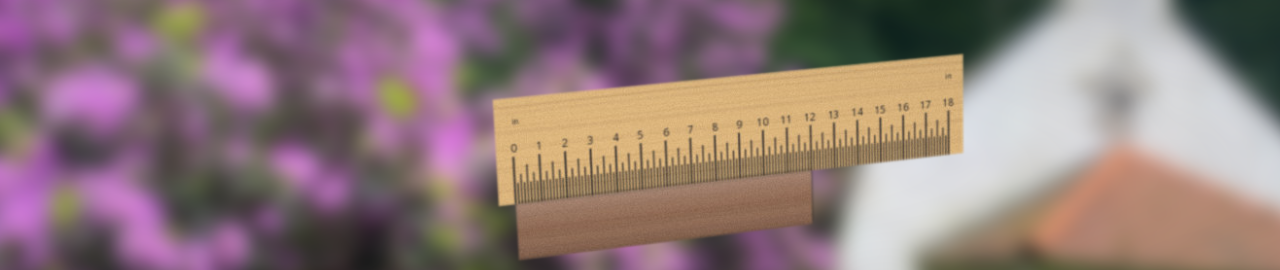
12 in
